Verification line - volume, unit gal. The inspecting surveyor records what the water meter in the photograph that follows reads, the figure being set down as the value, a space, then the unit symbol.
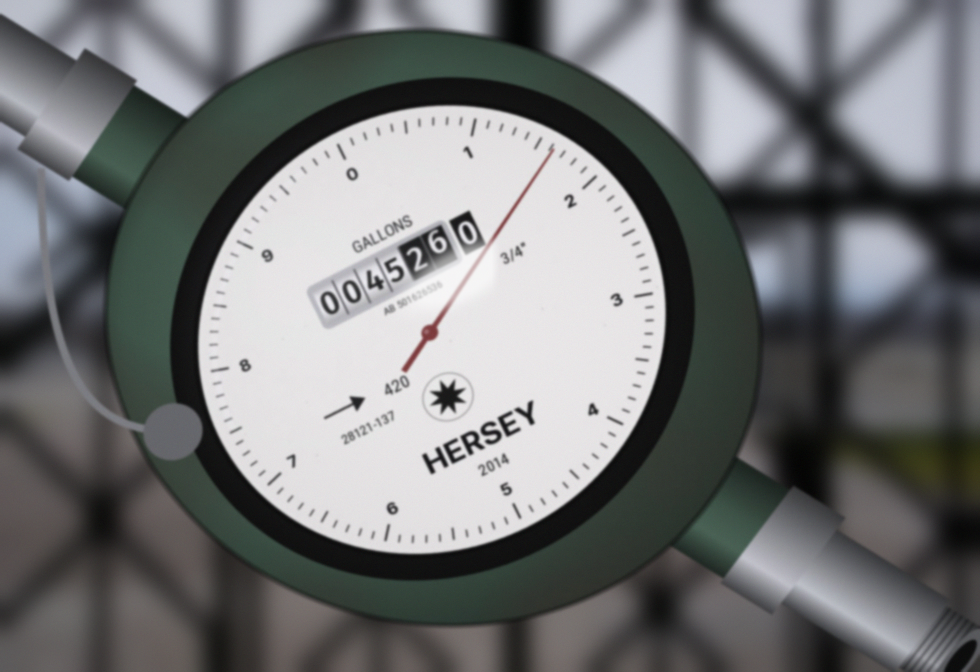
45261.6 gal
